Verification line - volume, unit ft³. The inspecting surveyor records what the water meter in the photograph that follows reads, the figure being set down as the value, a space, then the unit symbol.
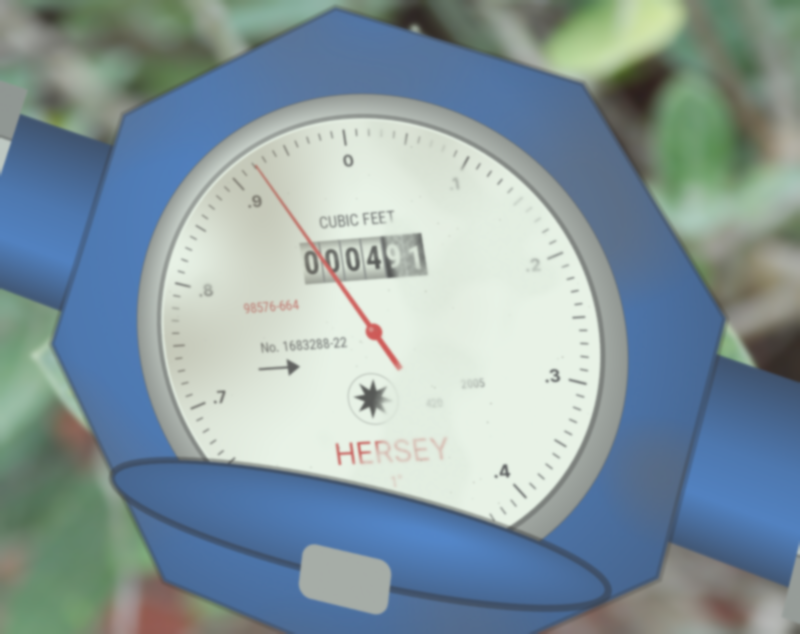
490.92 ft³
